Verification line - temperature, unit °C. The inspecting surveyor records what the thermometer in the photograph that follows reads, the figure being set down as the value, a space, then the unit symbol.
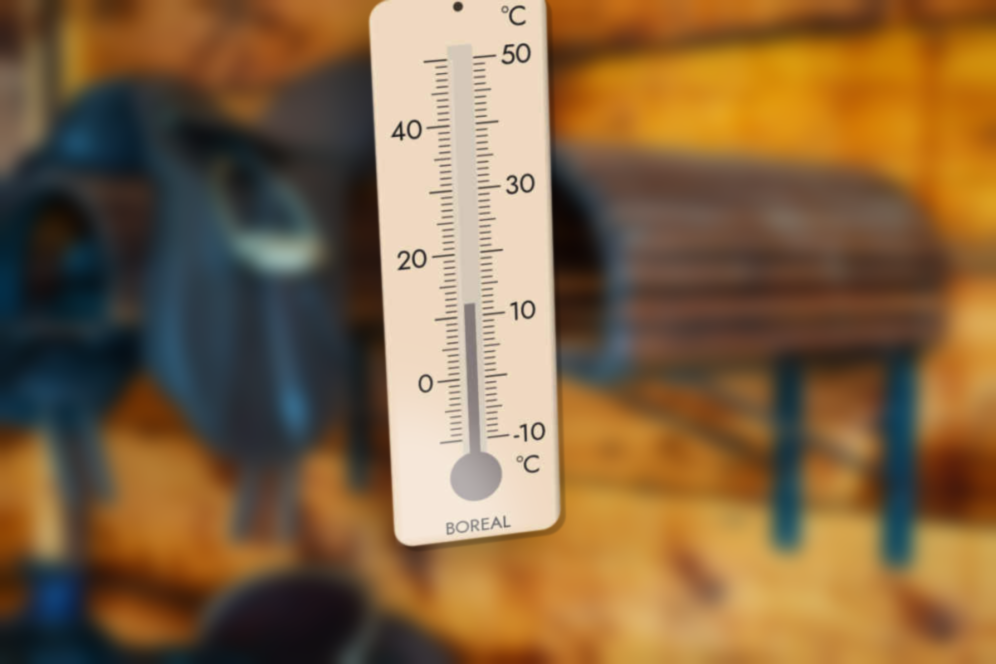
12 °C
